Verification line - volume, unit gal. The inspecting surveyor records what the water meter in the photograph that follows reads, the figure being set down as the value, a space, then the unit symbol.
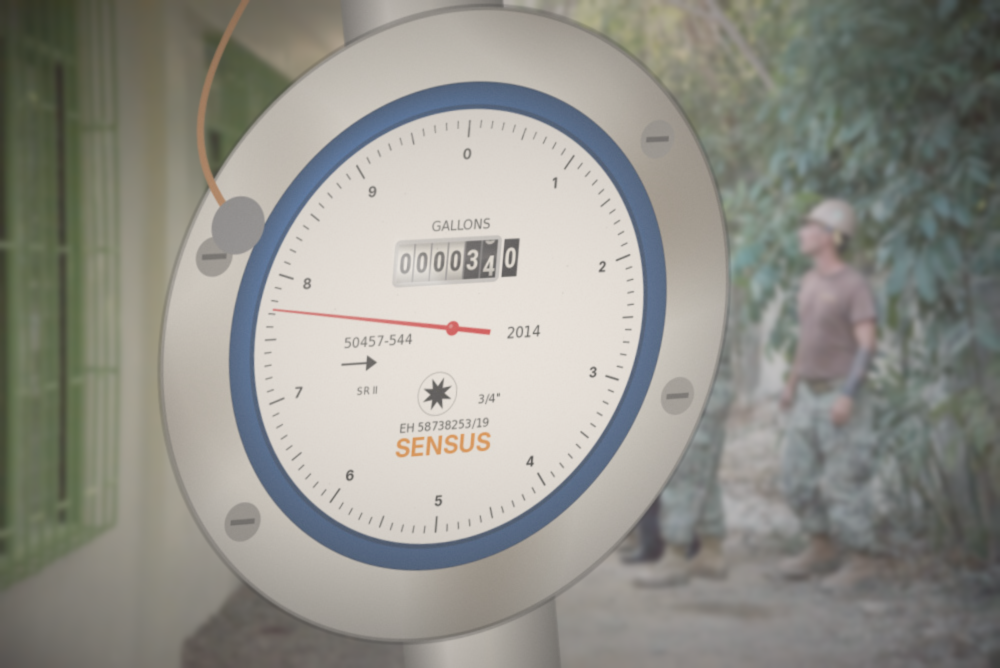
337.7 gal
